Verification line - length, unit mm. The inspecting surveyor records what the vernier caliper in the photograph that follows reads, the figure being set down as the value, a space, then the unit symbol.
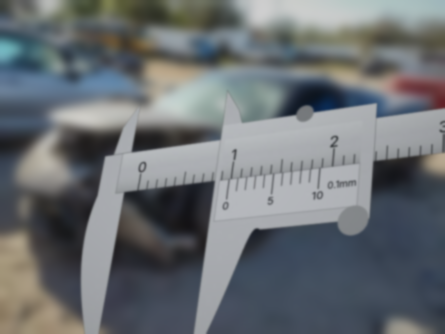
9.8 mm
